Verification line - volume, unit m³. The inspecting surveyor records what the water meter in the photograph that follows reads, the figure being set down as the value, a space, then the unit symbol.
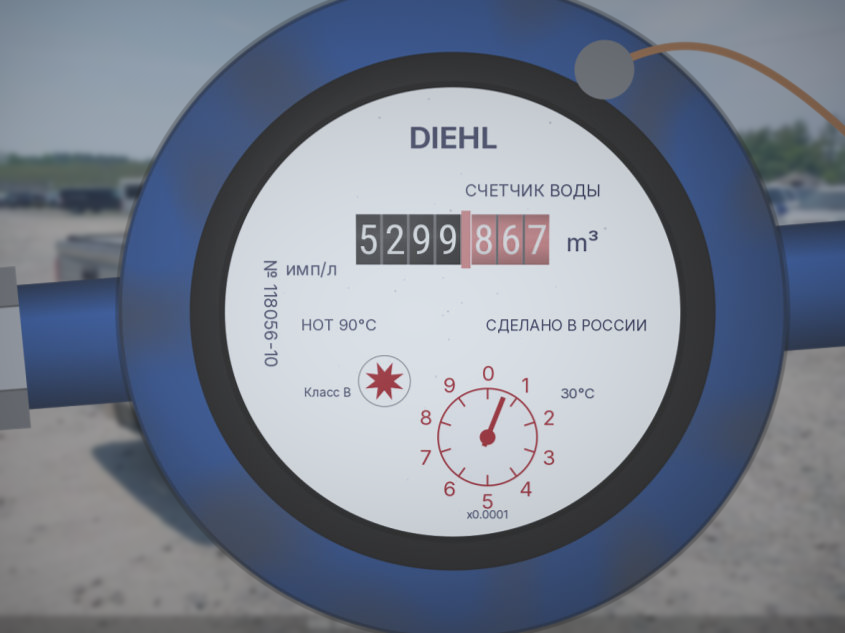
5299.8670 m³
